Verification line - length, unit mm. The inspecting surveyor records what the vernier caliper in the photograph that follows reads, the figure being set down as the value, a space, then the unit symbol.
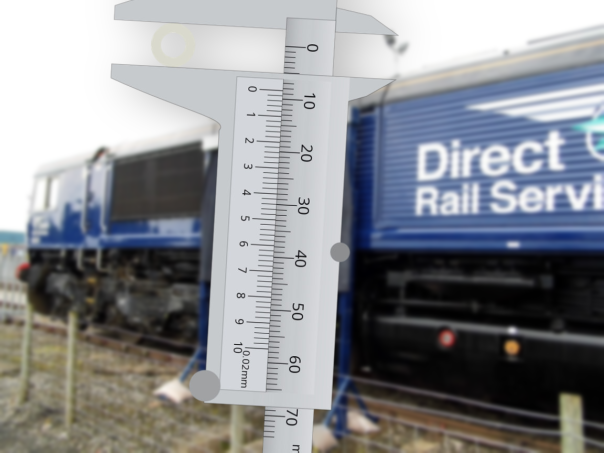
8.4 mm
